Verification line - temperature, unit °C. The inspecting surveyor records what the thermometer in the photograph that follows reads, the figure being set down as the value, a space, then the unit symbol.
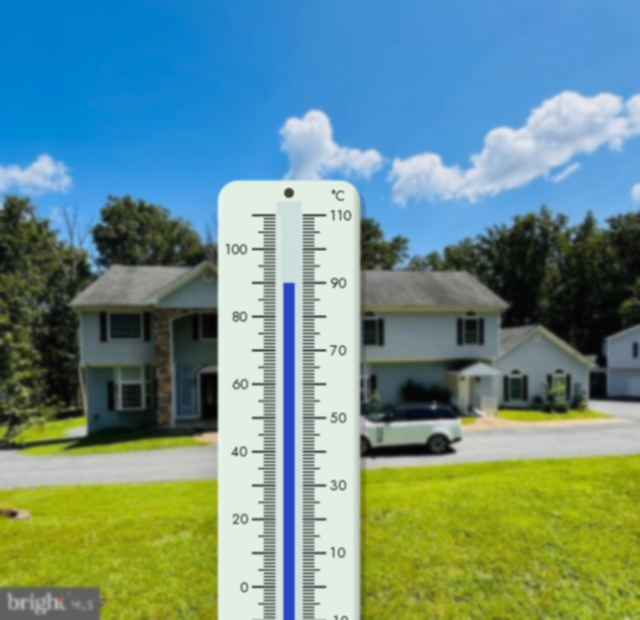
90 °C
